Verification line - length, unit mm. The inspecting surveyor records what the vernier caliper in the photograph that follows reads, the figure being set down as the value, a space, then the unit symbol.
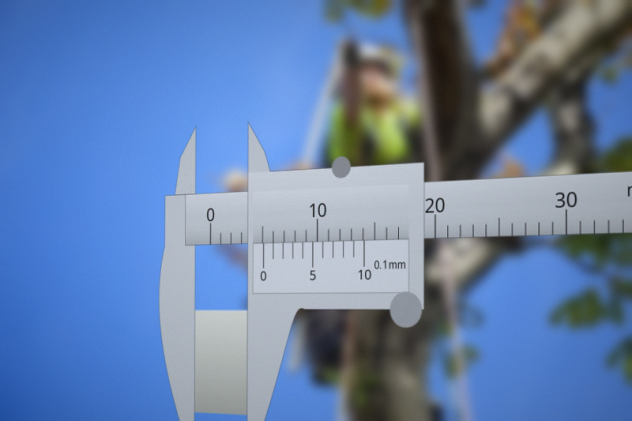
5.1 mm
